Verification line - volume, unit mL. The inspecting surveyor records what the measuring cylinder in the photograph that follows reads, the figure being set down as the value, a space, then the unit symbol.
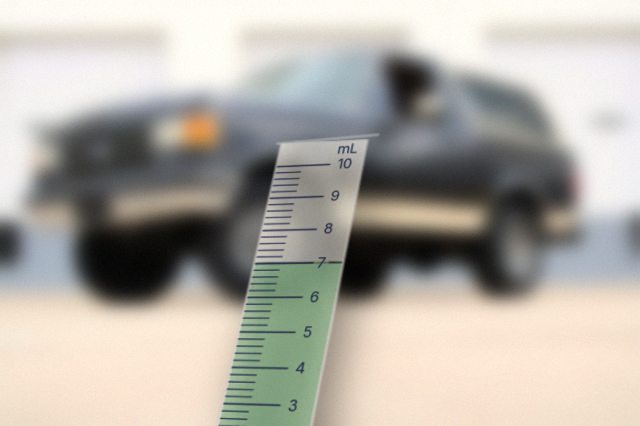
7 mL
